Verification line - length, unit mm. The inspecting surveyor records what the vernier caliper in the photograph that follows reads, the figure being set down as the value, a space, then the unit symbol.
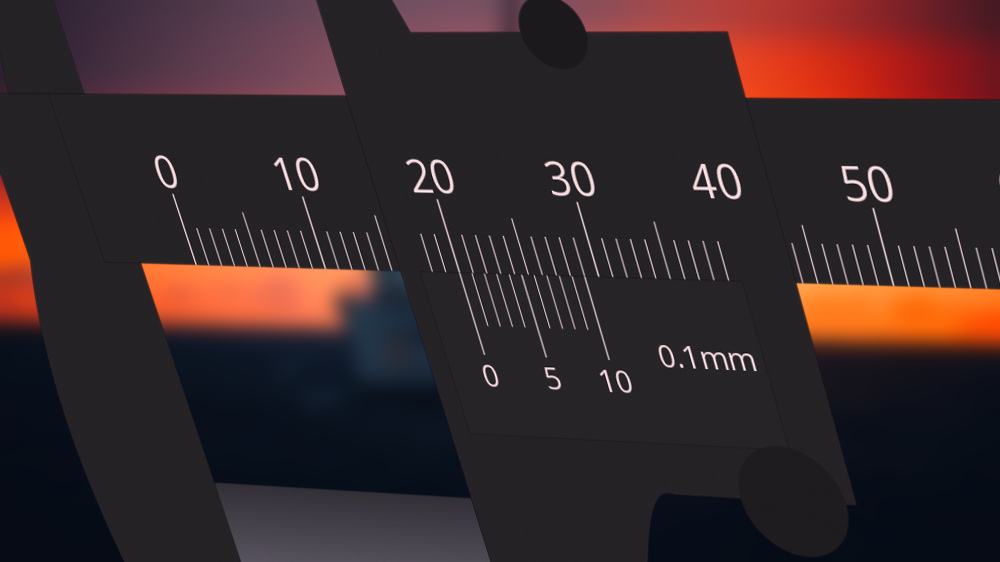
20.0 mm
